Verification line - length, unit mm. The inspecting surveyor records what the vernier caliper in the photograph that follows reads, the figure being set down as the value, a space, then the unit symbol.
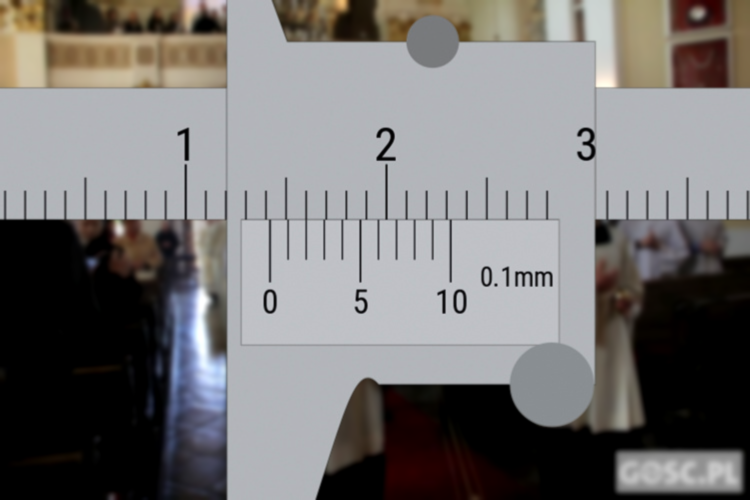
14.2 mm
